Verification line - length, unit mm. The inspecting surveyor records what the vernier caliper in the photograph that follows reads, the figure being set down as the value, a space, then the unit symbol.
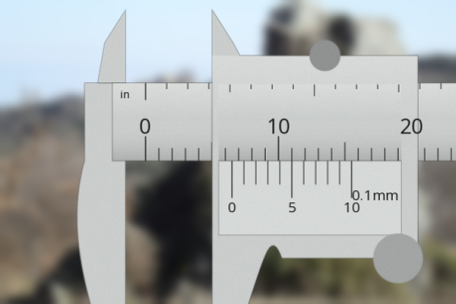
6.5 mm
